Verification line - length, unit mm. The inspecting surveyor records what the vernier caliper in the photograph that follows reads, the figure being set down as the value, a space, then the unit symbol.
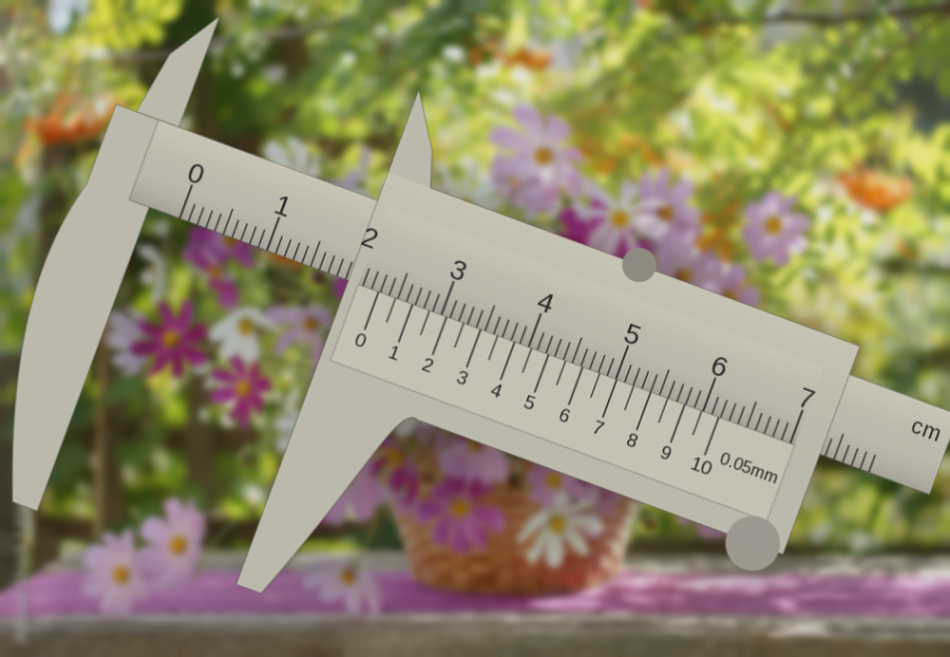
22.8 mm
